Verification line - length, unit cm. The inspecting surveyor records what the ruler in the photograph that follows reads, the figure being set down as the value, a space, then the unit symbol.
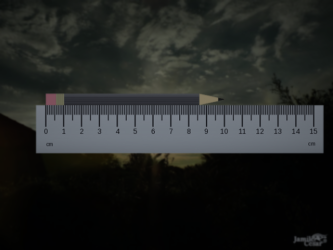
10 cm
